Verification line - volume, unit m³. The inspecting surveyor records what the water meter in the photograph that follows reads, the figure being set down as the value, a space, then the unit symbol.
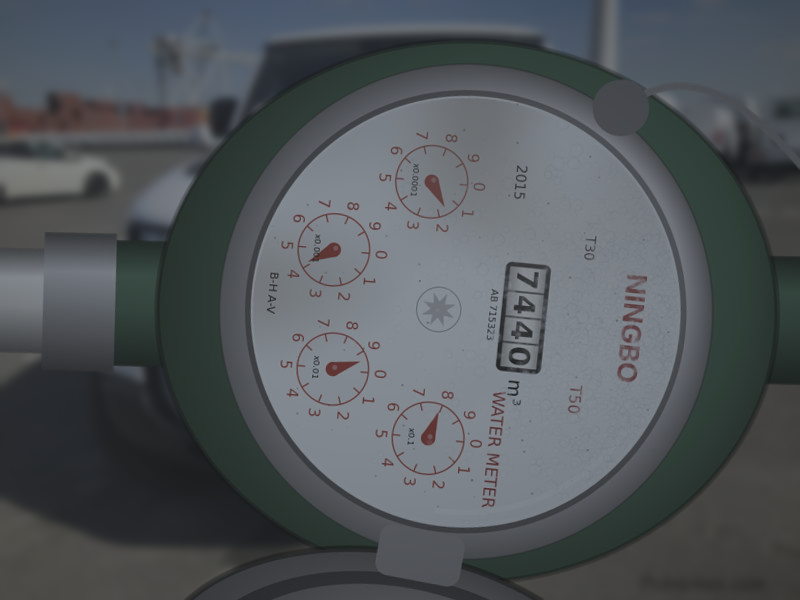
7440.7941 m³
